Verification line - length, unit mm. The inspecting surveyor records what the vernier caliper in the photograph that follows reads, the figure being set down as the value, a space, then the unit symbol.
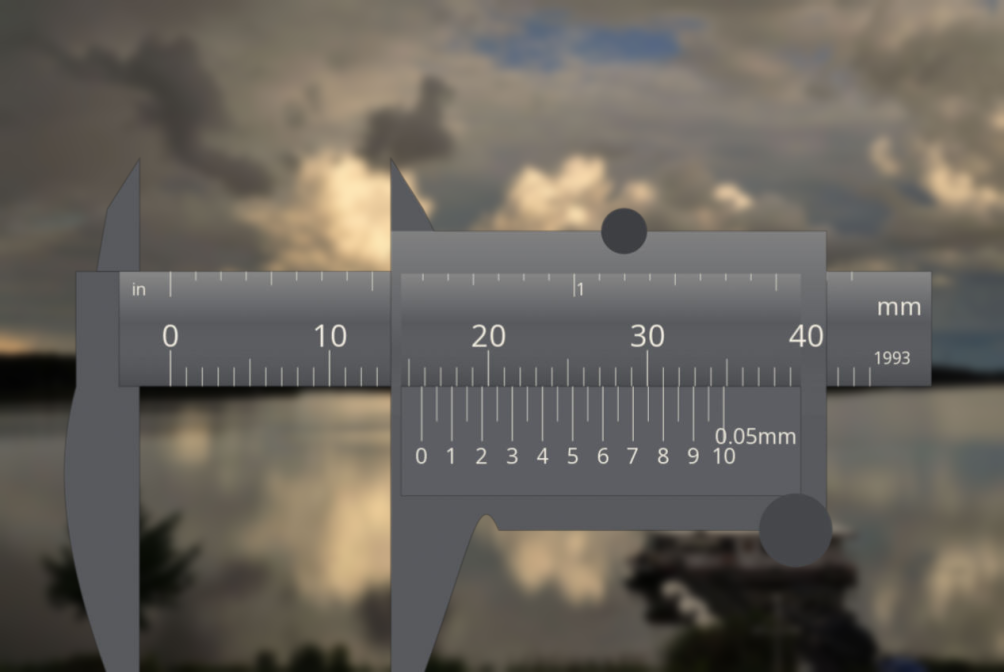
15.8 mm
